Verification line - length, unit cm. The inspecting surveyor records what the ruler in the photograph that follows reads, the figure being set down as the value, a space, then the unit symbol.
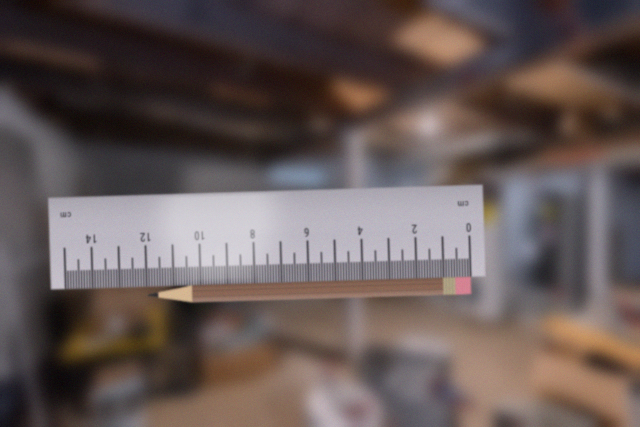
12 cm
